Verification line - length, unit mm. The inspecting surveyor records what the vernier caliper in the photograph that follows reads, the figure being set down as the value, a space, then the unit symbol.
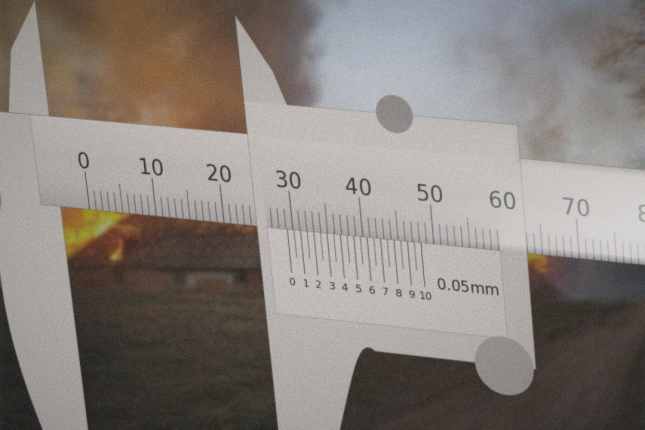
29.2 mm
